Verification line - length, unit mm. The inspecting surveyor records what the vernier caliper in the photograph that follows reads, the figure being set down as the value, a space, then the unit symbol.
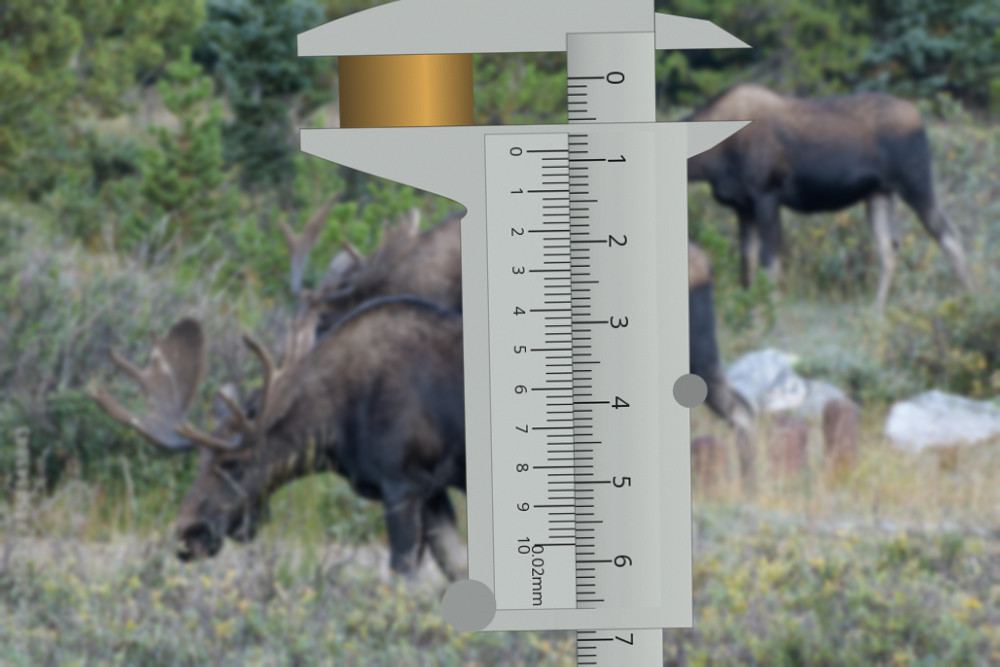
8.8 mm
